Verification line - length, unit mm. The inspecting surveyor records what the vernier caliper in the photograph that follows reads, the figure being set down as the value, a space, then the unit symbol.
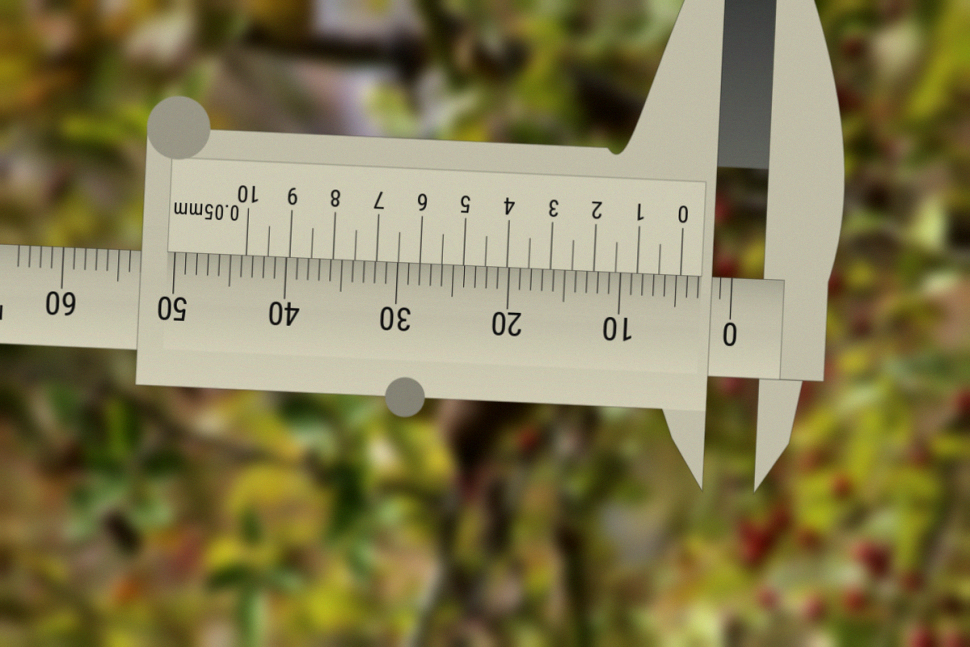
4.6 mm
